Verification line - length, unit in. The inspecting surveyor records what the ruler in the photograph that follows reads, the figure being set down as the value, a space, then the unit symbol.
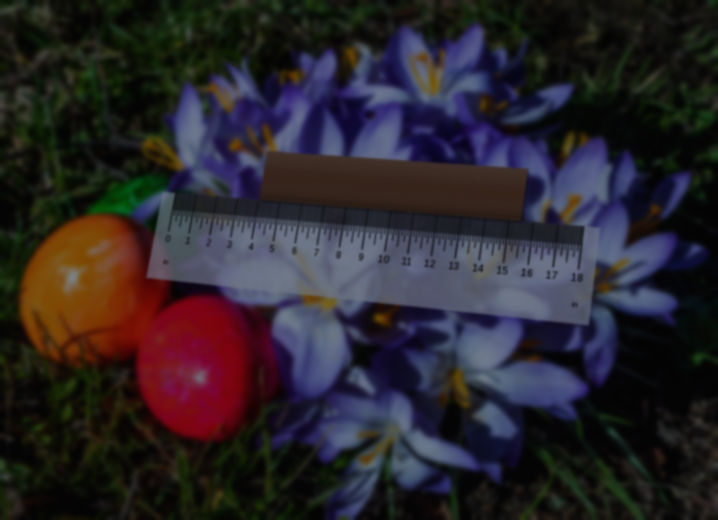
11.5 in
